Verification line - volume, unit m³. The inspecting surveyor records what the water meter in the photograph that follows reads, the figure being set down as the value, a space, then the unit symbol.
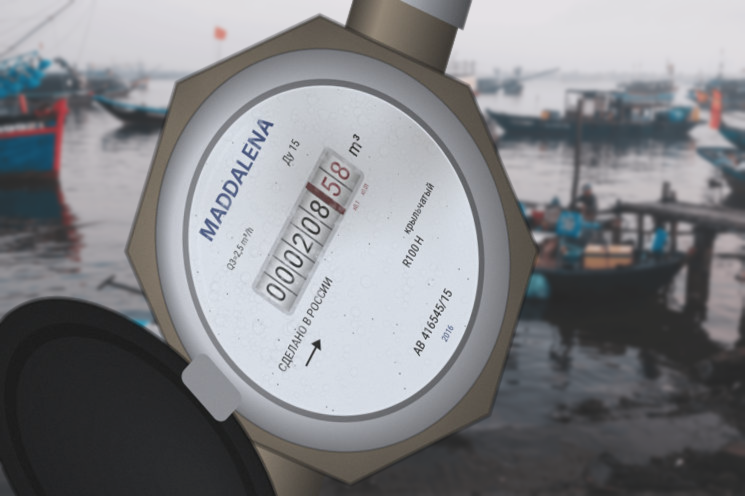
208.58 m³
